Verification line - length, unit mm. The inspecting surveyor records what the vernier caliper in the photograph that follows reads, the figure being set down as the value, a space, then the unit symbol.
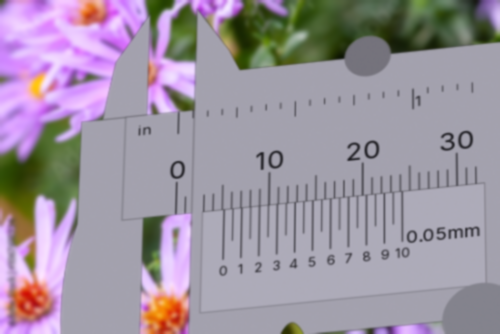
5.2 mm
